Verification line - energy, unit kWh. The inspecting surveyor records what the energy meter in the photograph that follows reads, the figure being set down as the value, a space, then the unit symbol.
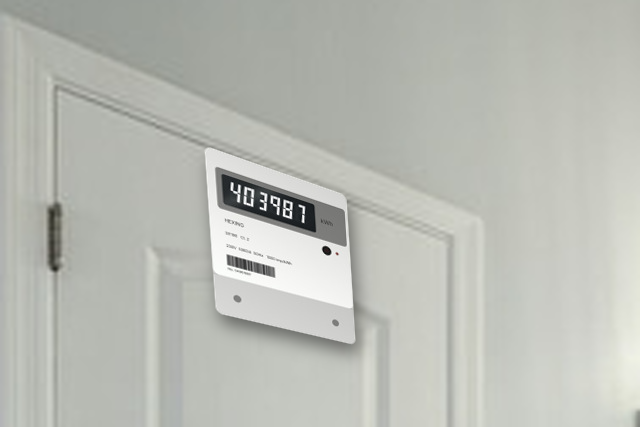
403987 kWh
